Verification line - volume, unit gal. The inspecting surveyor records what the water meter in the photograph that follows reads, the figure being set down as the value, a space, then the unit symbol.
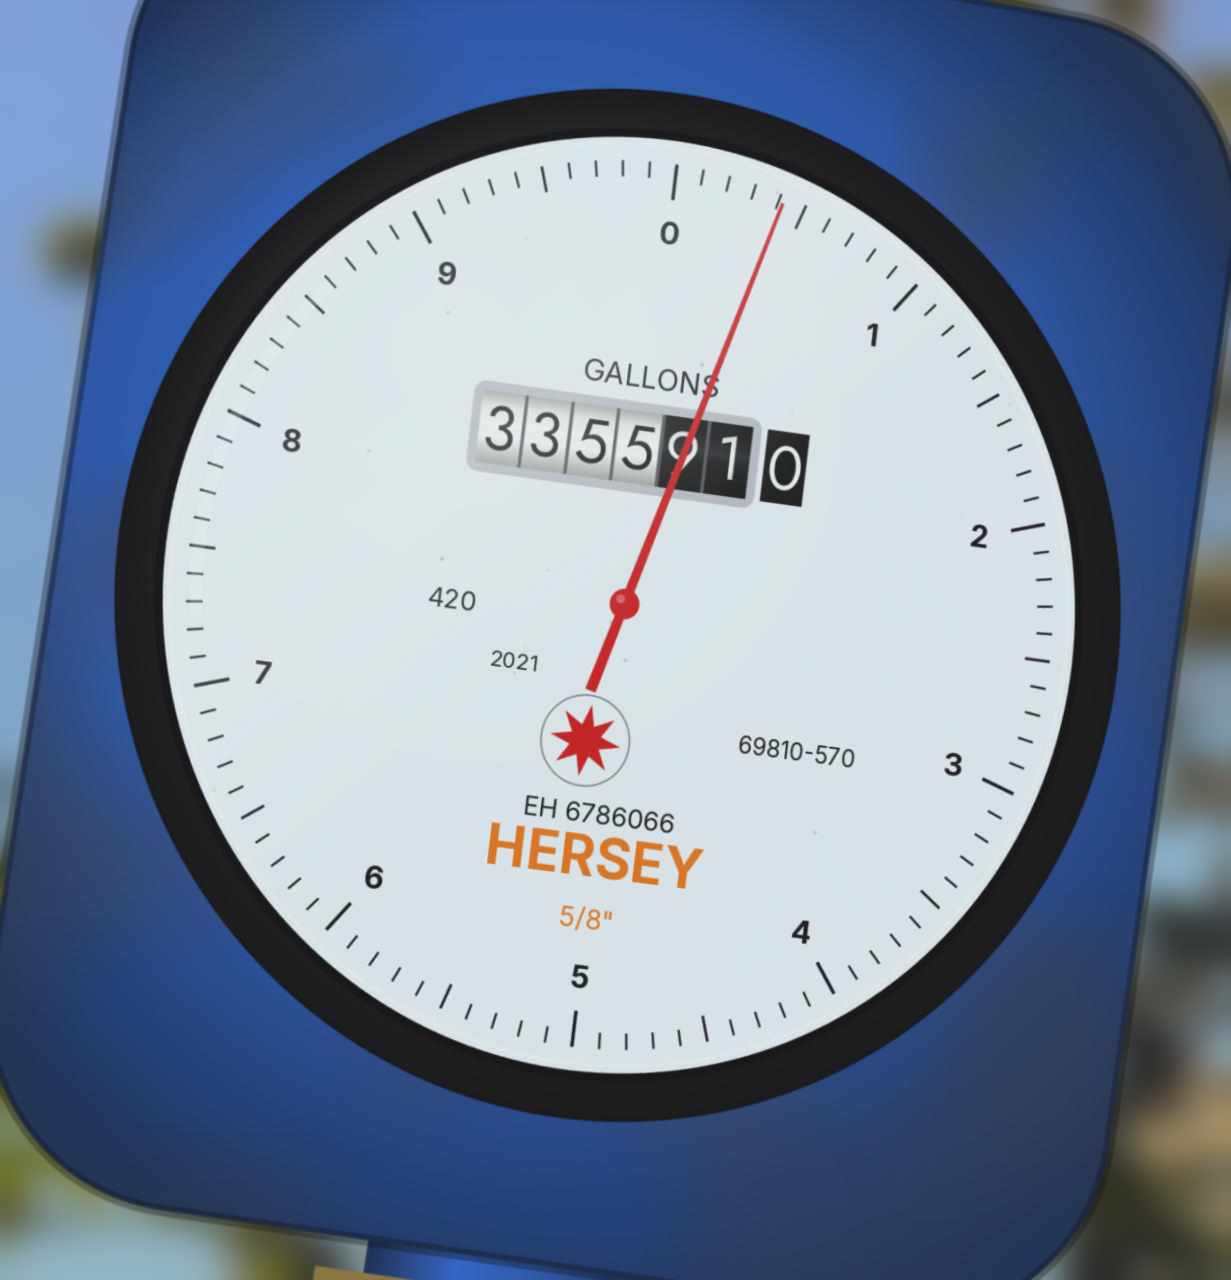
3355910.4 gal
